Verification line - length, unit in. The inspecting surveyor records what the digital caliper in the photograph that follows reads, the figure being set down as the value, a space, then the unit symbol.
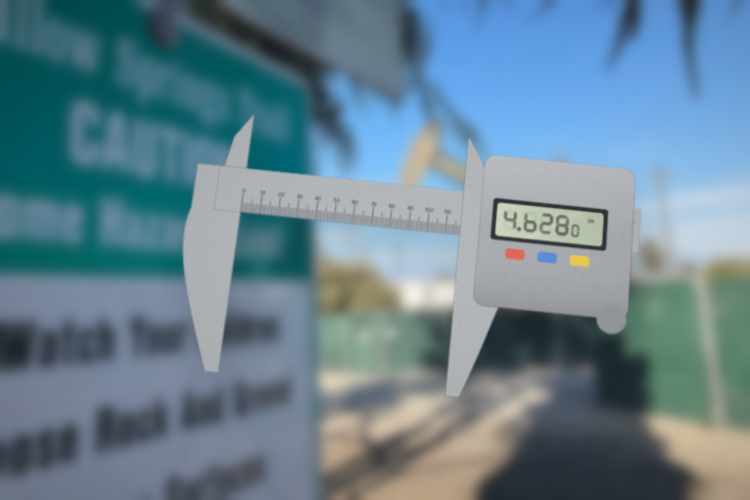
4.6280 in
